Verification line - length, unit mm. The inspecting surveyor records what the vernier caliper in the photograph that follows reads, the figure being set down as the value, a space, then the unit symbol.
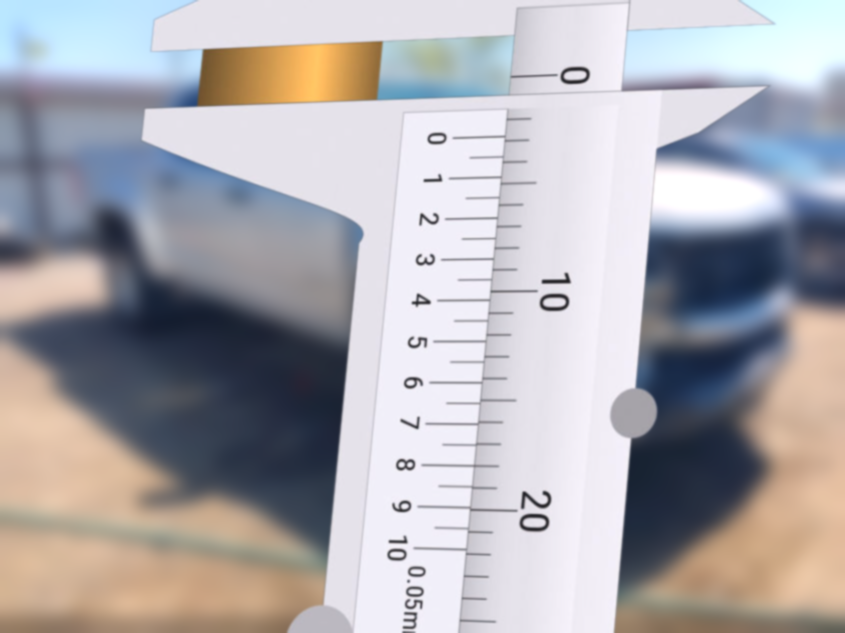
2.8 mm
